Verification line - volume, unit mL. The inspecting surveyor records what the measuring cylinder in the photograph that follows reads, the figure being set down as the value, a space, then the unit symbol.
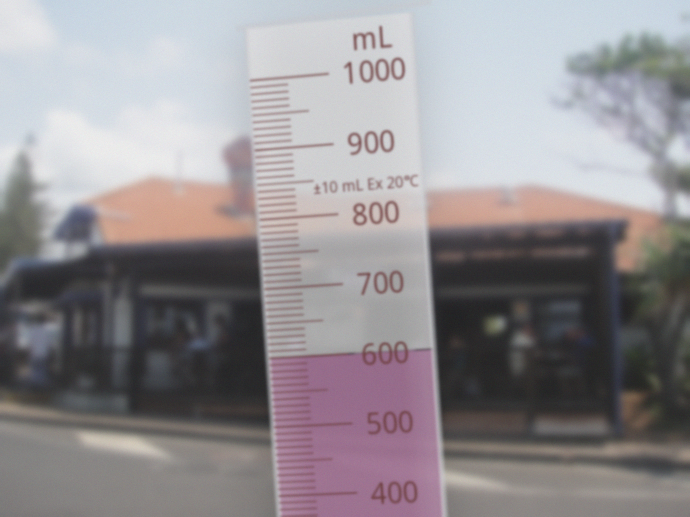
600 mL
